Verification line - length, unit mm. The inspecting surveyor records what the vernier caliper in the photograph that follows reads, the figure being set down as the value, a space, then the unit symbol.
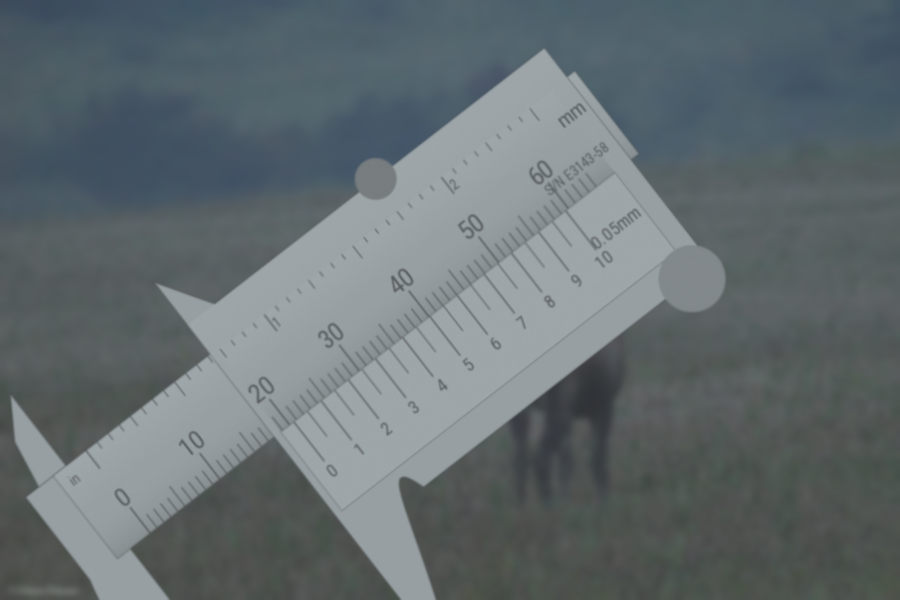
20.6 mm
